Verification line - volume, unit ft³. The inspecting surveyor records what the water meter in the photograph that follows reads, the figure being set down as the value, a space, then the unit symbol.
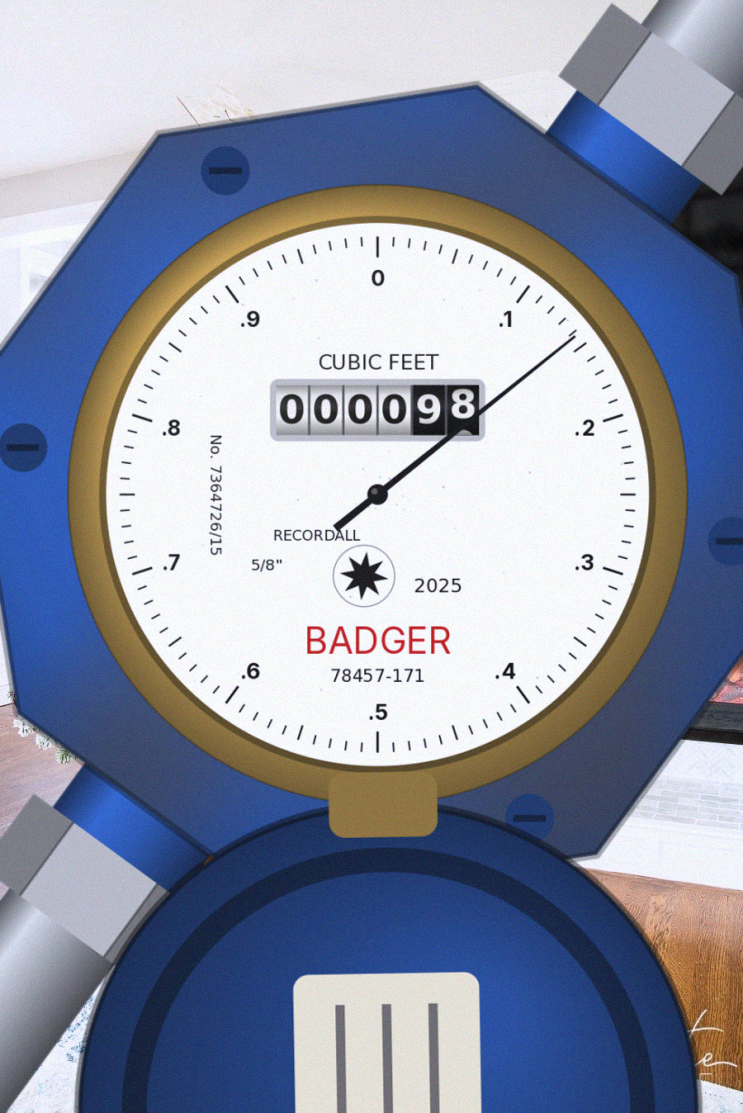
98.14 ft³
